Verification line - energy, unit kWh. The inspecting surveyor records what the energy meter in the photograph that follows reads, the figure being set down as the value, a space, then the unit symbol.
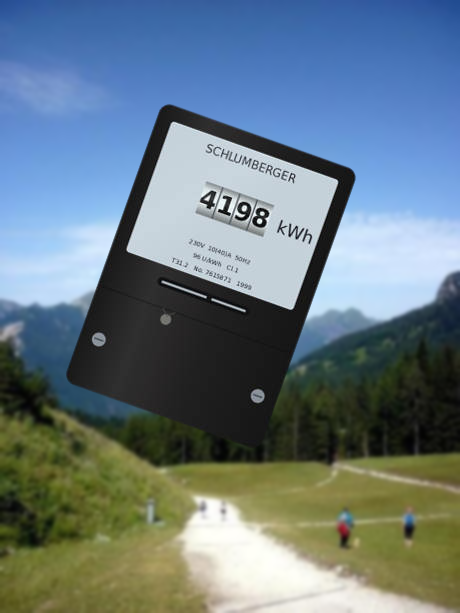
4198 kWh
